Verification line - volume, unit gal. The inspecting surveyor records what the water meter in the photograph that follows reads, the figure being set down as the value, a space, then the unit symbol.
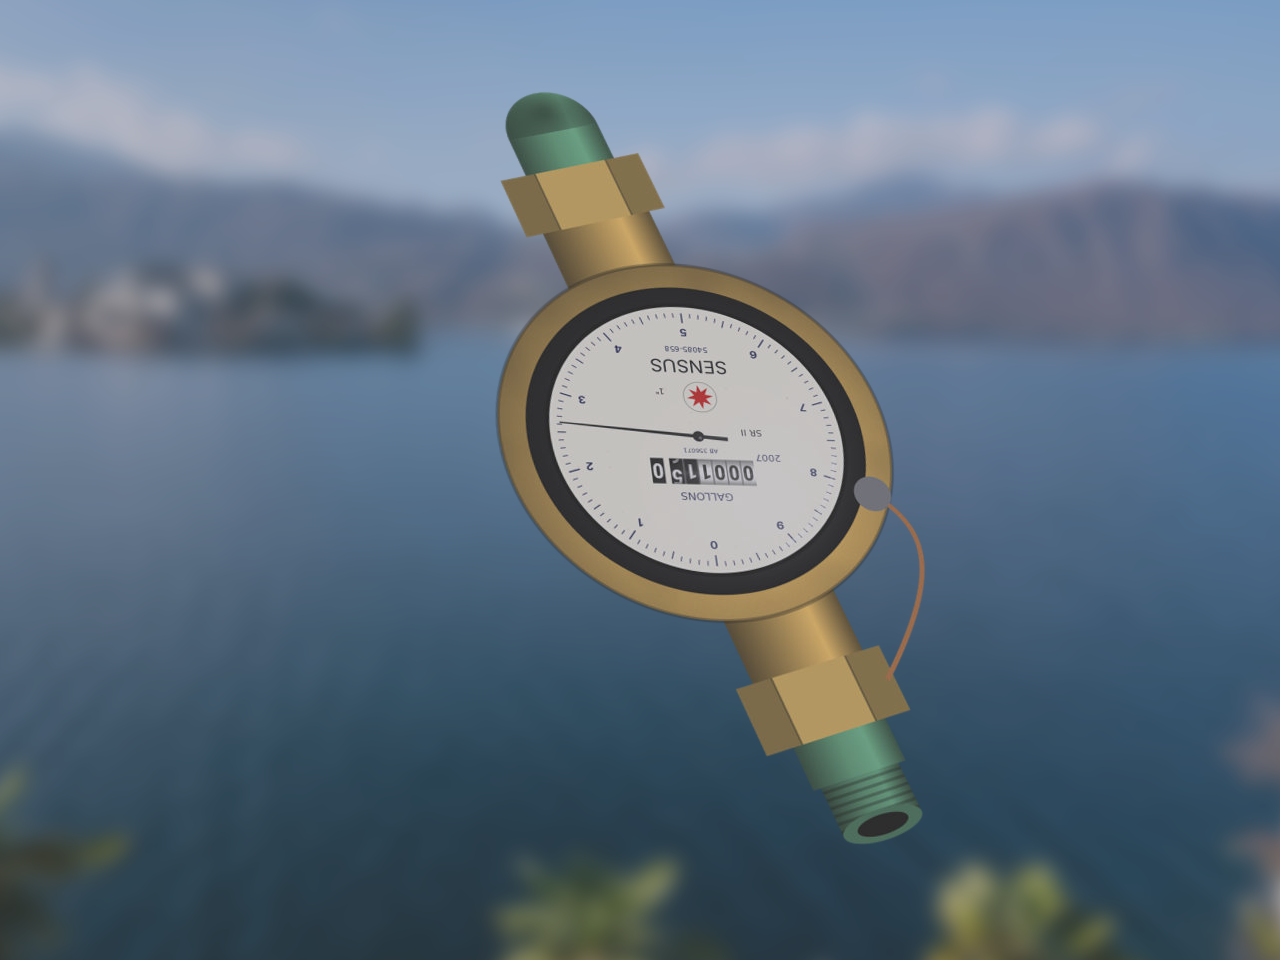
1152.6 gal
